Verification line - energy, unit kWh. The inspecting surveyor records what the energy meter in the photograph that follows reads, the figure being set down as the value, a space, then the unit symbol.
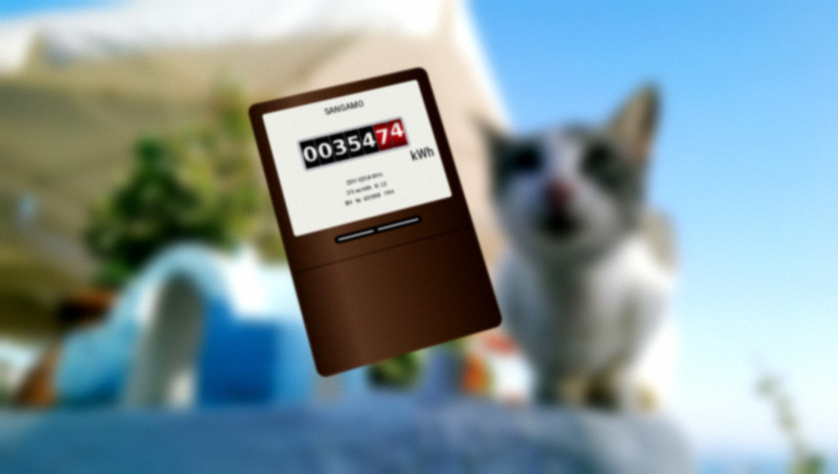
354.74 kWh
